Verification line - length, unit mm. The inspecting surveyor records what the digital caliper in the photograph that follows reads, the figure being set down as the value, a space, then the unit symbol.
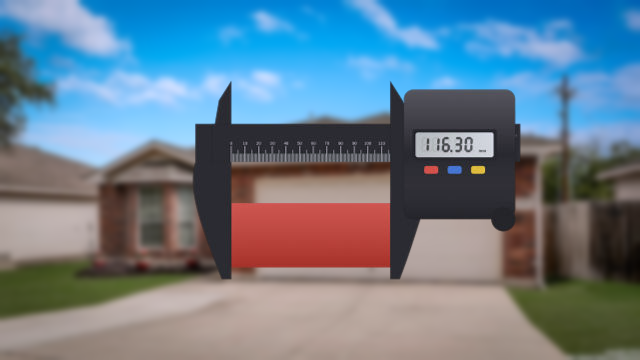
116.30 mm
